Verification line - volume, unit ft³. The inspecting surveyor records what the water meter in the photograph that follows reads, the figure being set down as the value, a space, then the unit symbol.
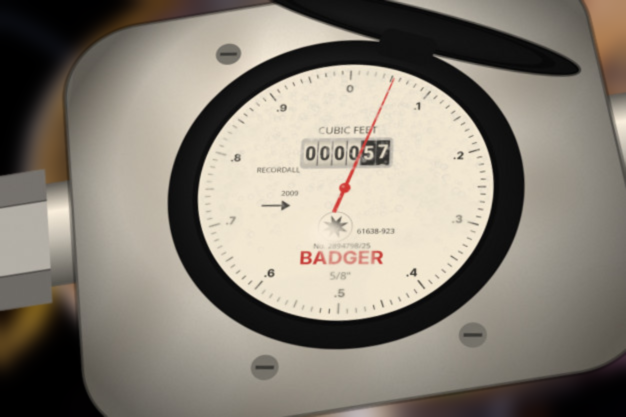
57.05 ft³
